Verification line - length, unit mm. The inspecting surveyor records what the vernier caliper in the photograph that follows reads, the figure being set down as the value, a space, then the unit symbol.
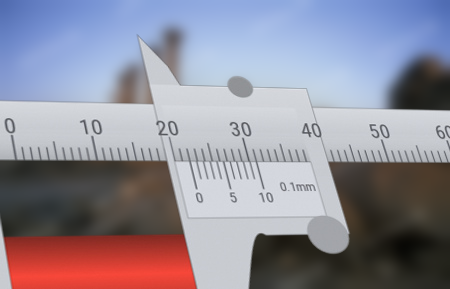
22.0 mm
